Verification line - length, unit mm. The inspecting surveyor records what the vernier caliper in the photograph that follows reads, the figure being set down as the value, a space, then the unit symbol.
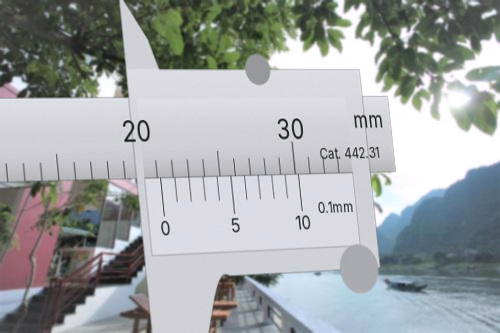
21.2 mm
